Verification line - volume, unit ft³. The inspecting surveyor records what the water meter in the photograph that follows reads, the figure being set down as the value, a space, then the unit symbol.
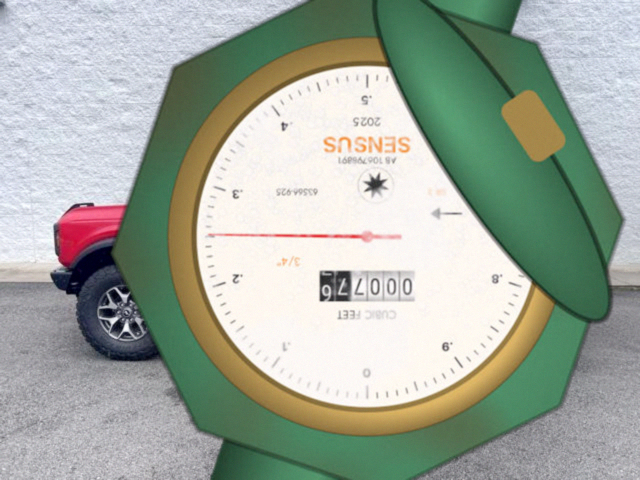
776.25 ft³
